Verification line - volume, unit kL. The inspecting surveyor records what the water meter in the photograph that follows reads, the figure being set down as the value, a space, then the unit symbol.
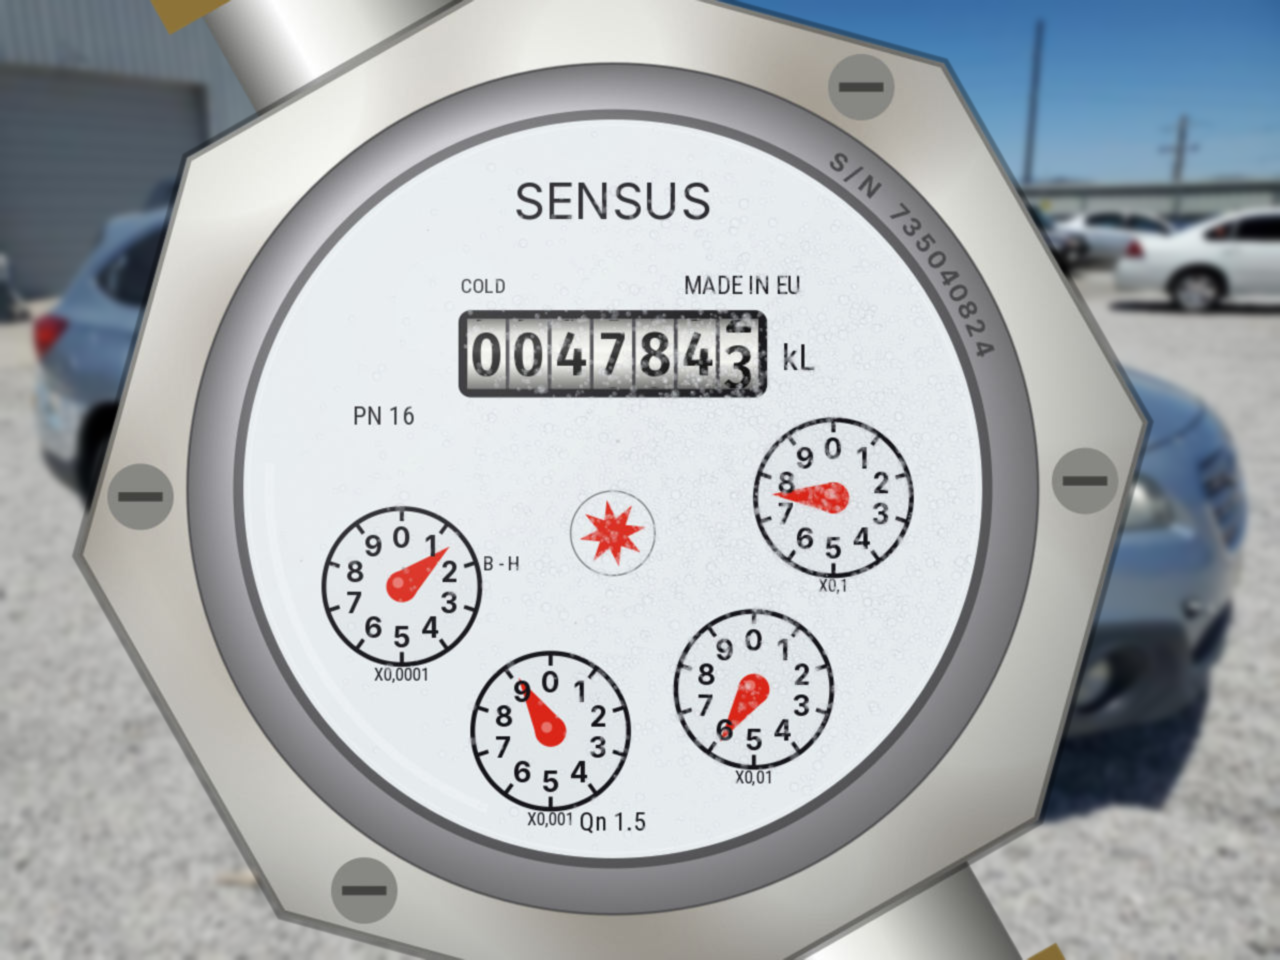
47842.7591 kL
